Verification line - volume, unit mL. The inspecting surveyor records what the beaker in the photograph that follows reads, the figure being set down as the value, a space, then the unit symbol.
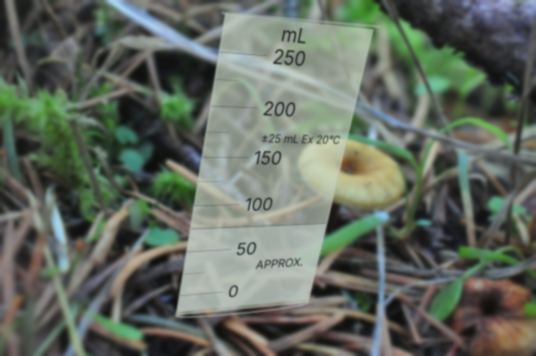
75 mL
